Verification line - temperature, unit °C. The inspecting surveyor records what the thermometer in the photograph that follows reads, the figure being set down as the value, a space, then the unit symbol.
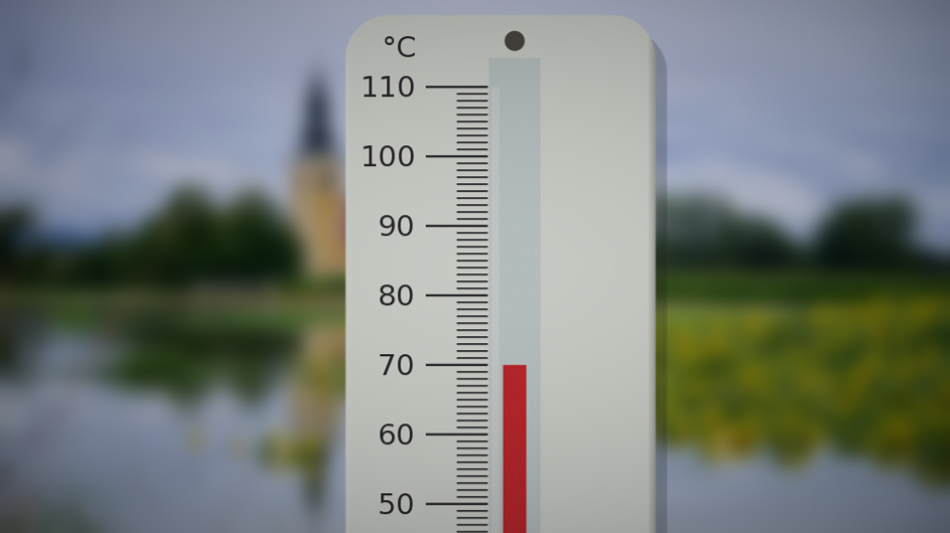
70 °C
